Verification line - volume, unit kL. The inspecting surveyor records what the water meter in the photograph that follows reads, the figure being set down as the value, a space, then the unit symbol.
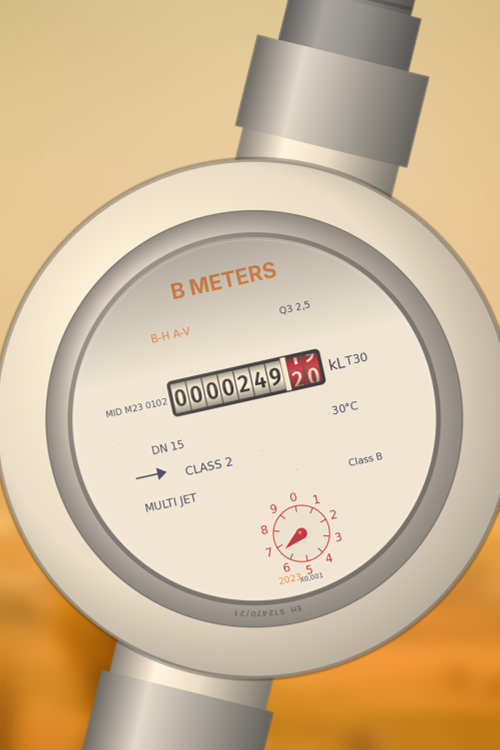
249.196 kL
